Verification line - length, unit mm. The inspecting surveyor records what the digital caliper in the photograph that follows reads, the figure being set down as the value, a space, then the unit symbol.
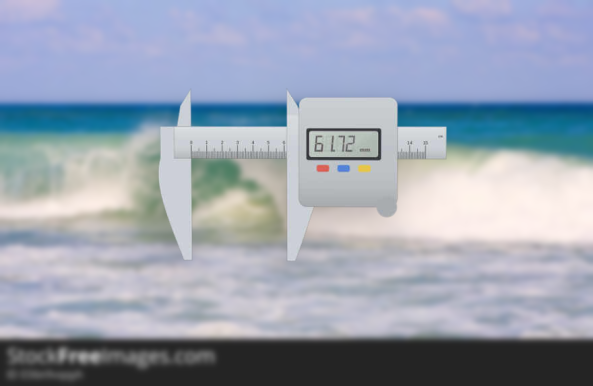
61.72 mm
